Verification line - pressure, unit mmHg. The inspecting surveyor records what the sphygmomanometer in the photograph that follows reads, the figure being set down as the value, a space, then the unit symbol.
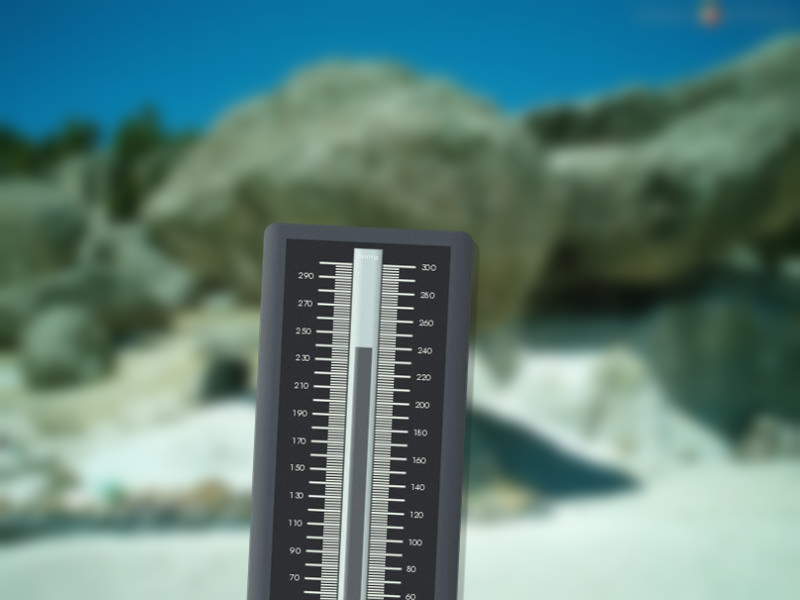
240 mmHg
